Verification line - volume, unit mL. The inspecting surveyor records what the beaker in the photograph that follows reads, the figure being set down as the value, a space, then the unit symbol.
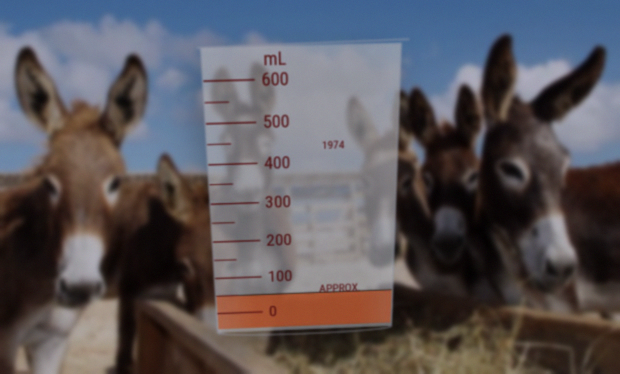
50 mL
